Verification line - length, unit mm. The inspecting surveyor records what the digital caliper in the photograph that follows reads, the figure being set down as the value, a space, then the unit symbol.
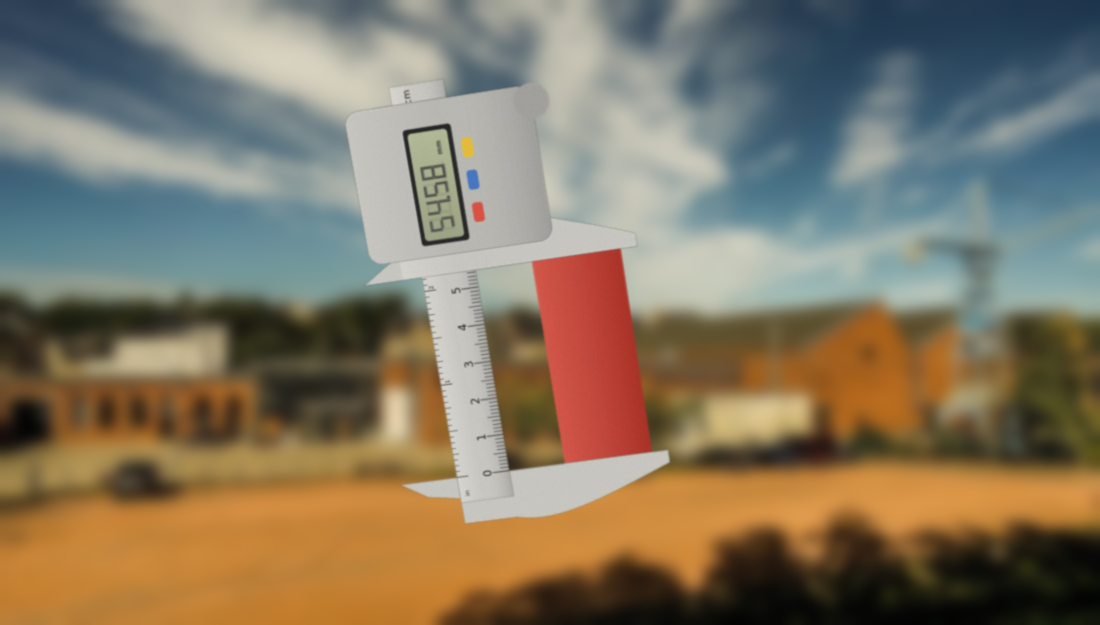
54.58 mm
